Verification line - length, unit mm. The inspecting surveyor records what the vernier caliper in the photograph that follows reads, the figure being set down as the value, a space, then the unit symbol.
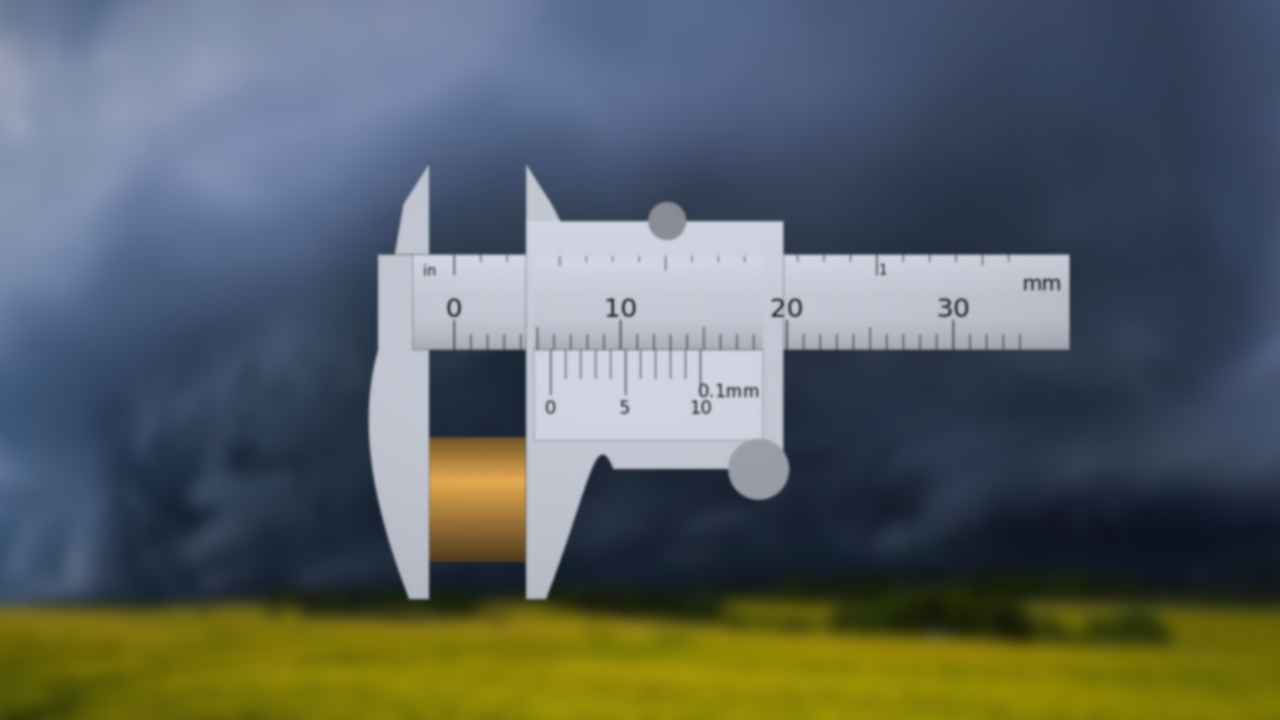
5.8 mm
